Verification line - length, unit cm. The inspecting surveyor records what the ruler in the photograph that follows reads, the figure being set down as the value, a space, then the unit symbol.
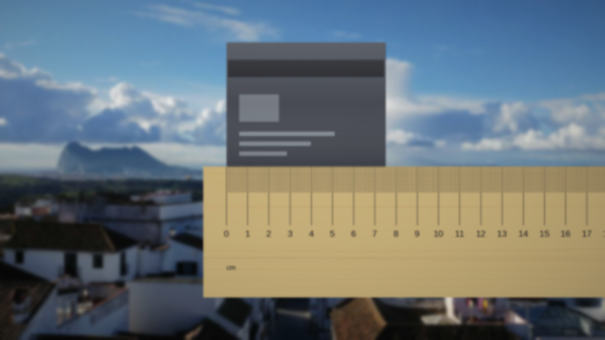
7.5 cm
